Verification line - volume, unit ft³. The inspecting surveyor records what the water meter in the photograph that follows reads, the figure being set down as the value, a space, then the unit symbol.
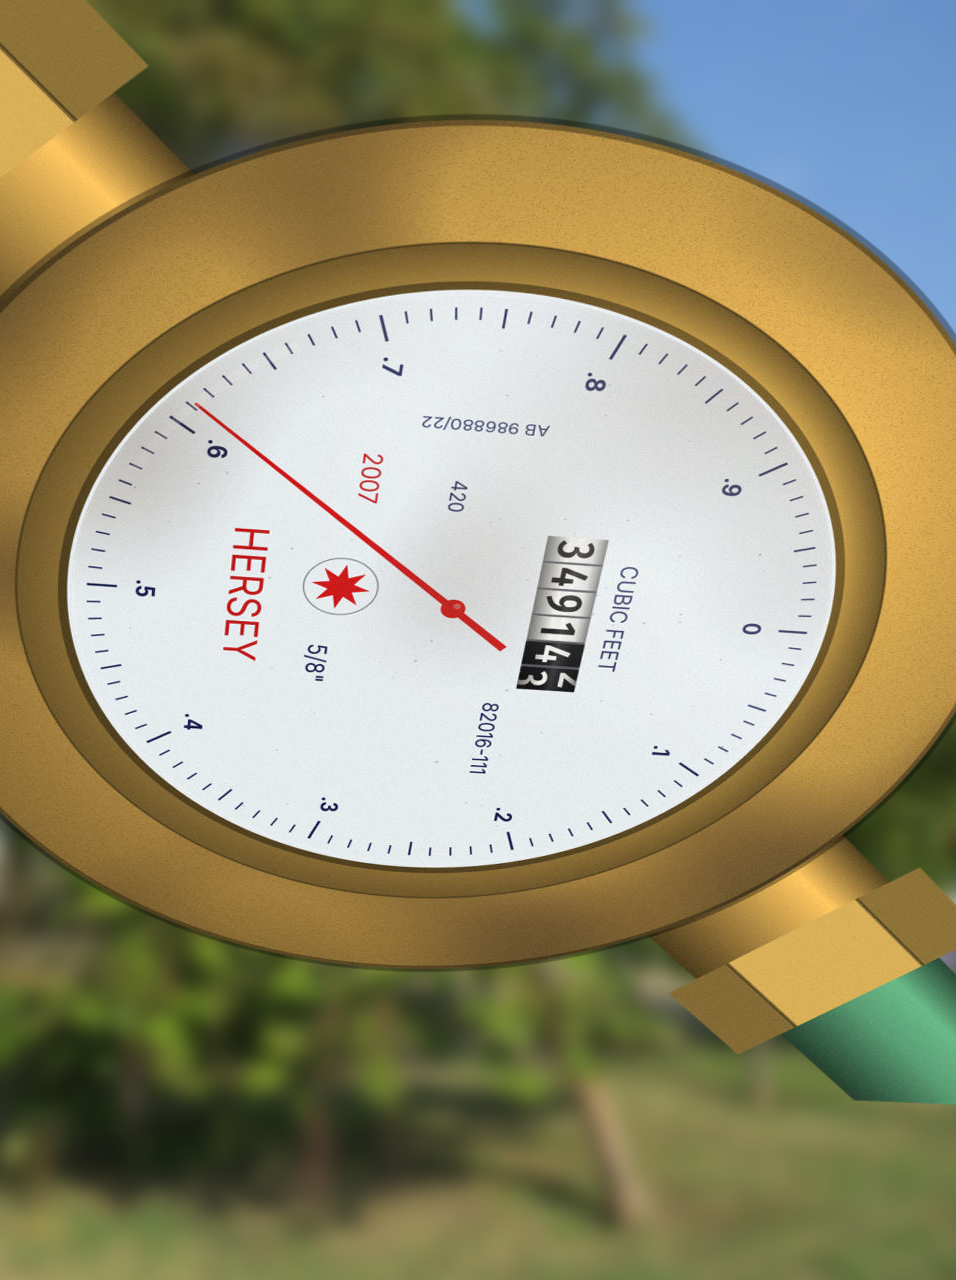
349142.61 ft³
